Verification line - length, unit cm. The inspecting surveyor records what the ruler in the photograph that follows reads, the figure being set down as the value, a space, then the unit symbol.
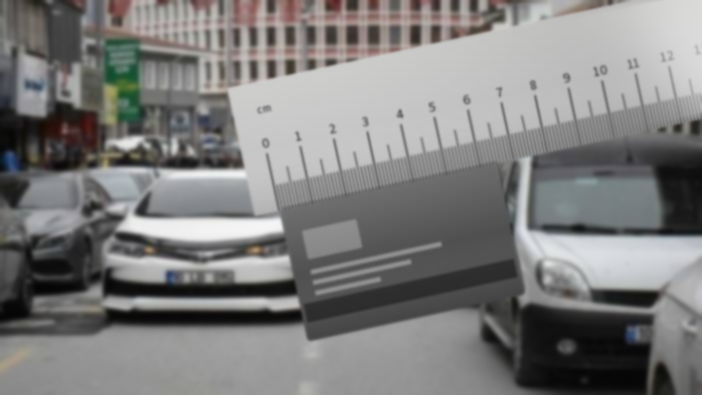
6.5 cm
